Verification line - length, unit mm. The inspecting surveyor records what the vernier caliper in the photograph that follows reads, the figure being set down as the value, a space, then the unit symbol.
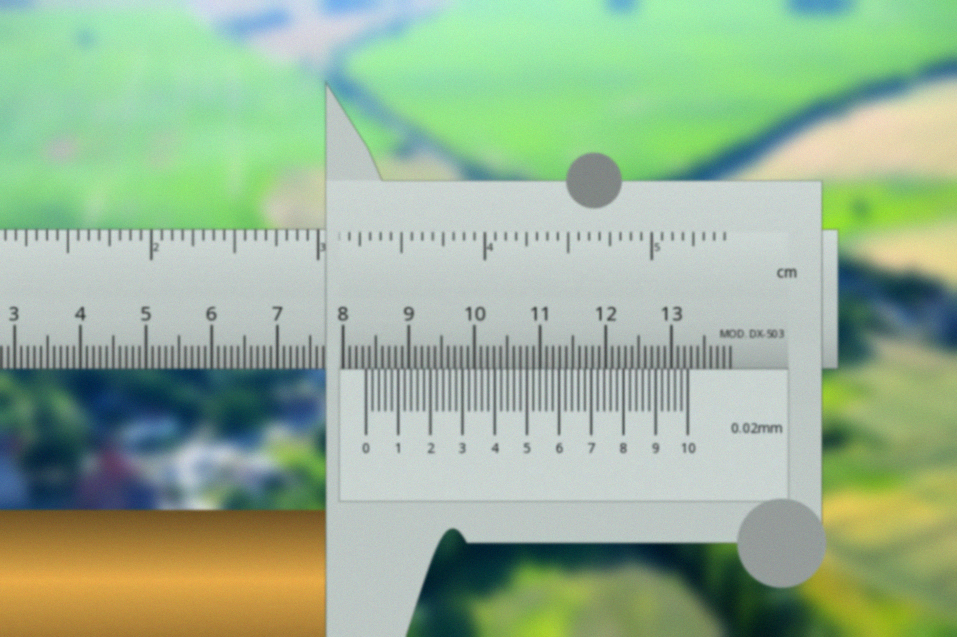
83.5 mm
